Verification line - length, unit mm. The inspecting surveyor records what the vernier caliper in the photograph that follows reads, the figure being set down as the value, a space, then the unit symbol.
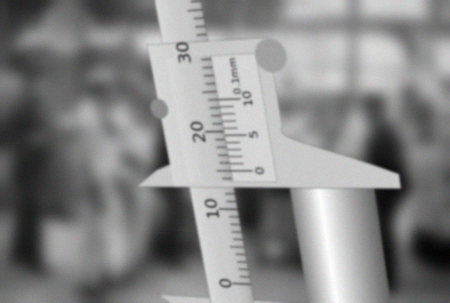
15.0 mm
